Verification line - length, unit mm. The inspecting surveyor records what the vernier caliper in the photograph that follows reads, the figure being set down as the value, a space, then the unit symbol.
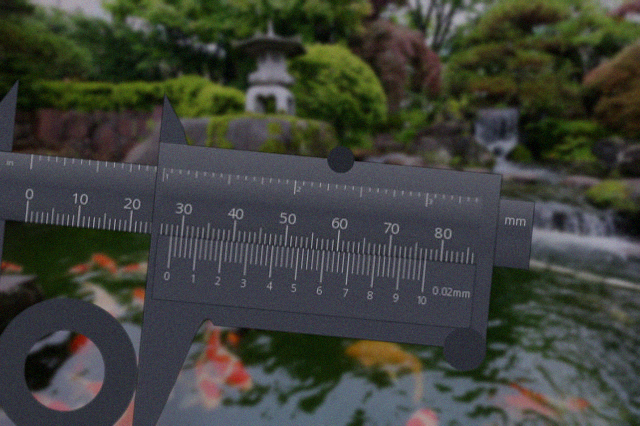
28.0 mm
